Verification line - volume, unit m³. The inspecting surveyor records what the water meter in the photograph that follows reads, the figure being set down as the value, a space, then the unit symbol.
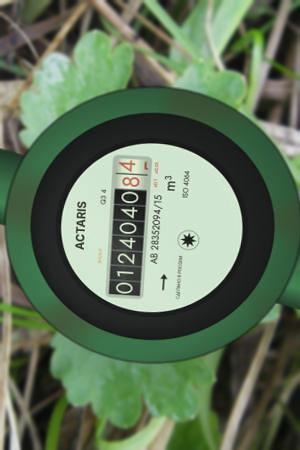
124040.84 m³
